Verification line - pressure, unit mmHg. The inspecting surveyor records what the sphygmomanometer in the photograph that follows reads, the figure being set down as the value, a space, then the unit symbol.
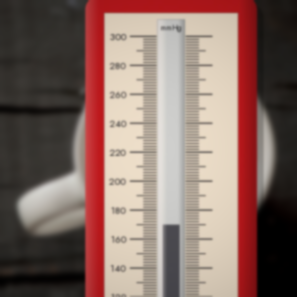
170 mmHg
